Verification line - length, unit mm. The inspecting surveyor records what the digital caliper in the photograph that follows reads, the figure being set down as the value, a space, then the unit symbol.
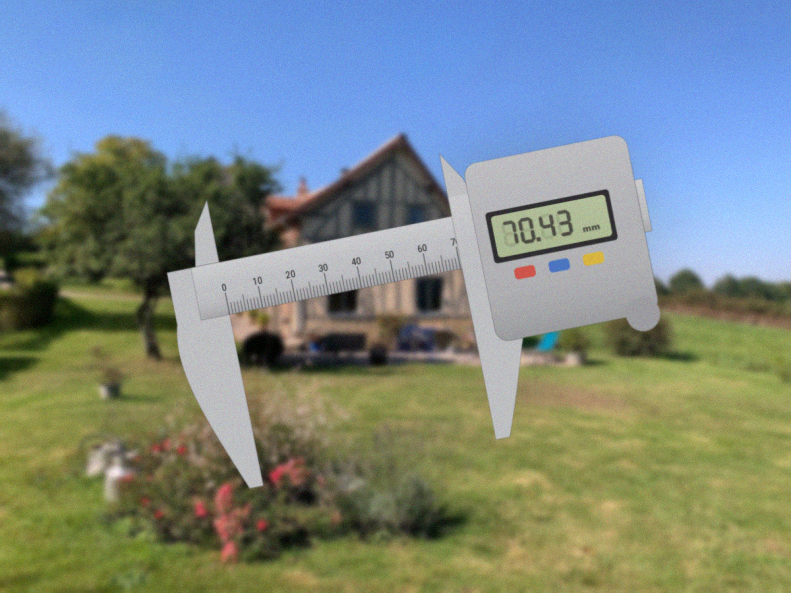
70.43 mm
